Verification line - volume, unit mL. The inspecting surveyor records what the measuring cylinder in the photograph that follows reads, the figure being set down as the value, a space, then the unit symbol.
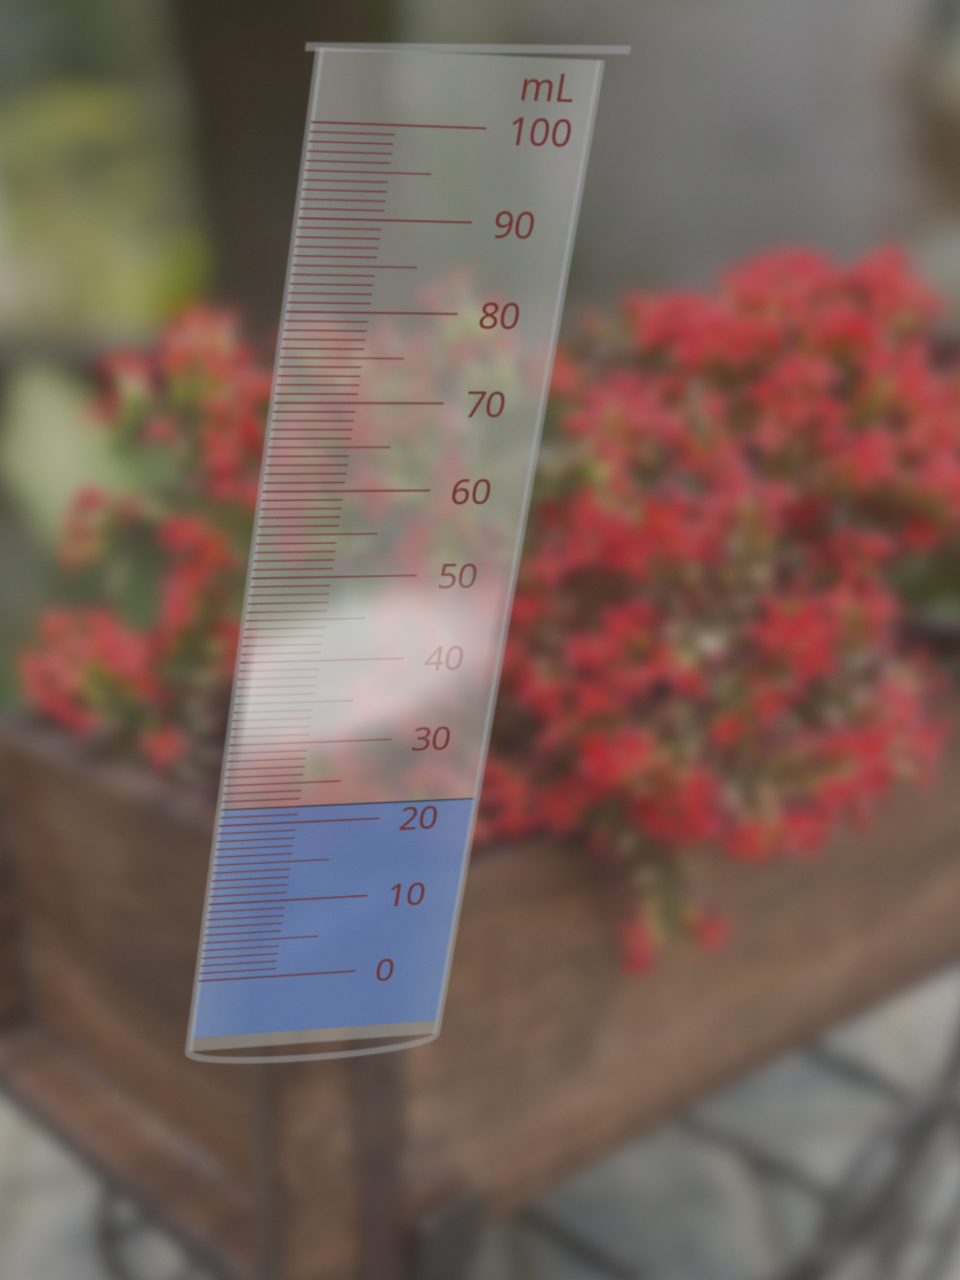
22 mL
